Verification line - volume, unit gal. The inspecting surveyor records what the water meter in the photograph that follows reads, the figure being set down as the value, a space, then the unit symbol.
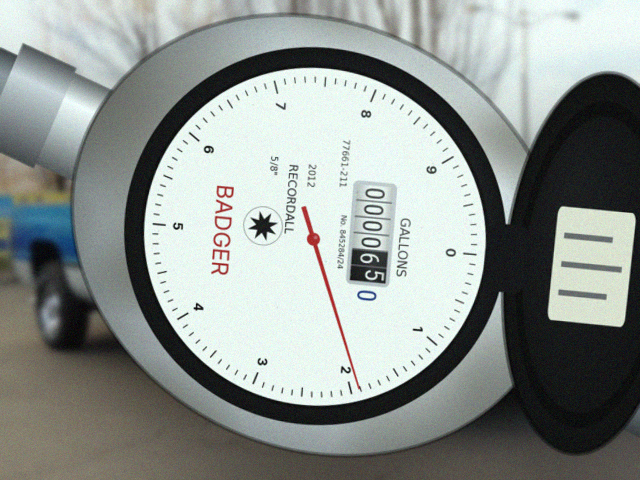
651.9 gal
